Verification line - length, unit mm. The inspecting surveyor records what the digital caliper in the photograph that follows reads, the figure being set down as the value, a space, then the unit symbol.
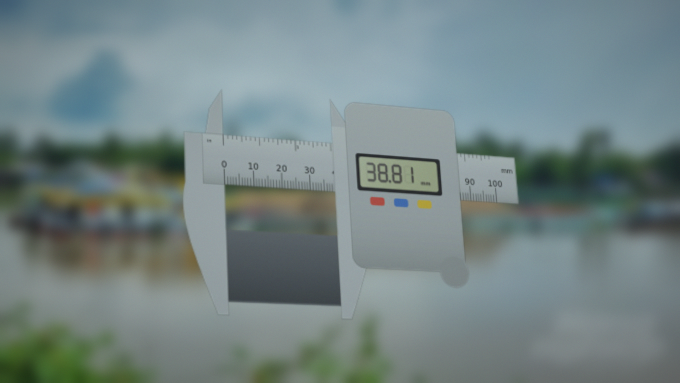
38.81 mm
